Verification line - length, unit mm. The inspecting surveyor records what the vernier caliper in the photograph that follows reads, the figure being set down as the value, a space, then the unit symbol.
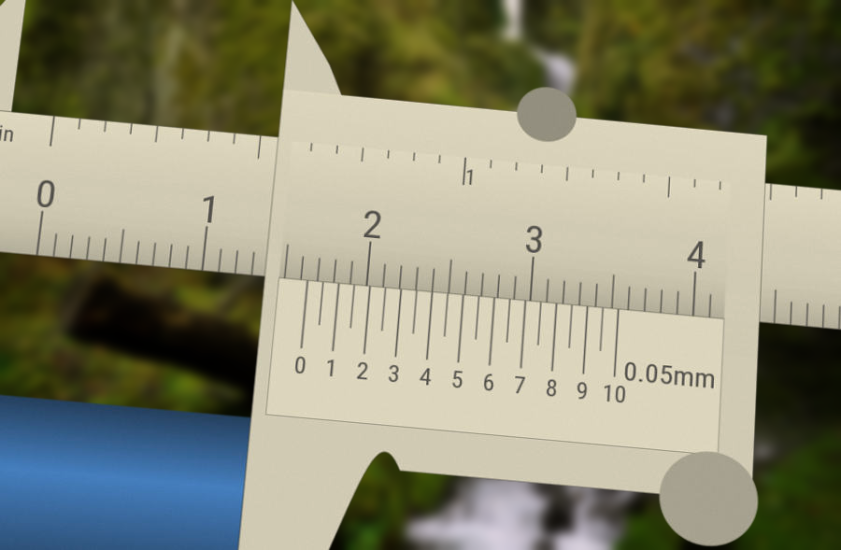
16.4 mm
